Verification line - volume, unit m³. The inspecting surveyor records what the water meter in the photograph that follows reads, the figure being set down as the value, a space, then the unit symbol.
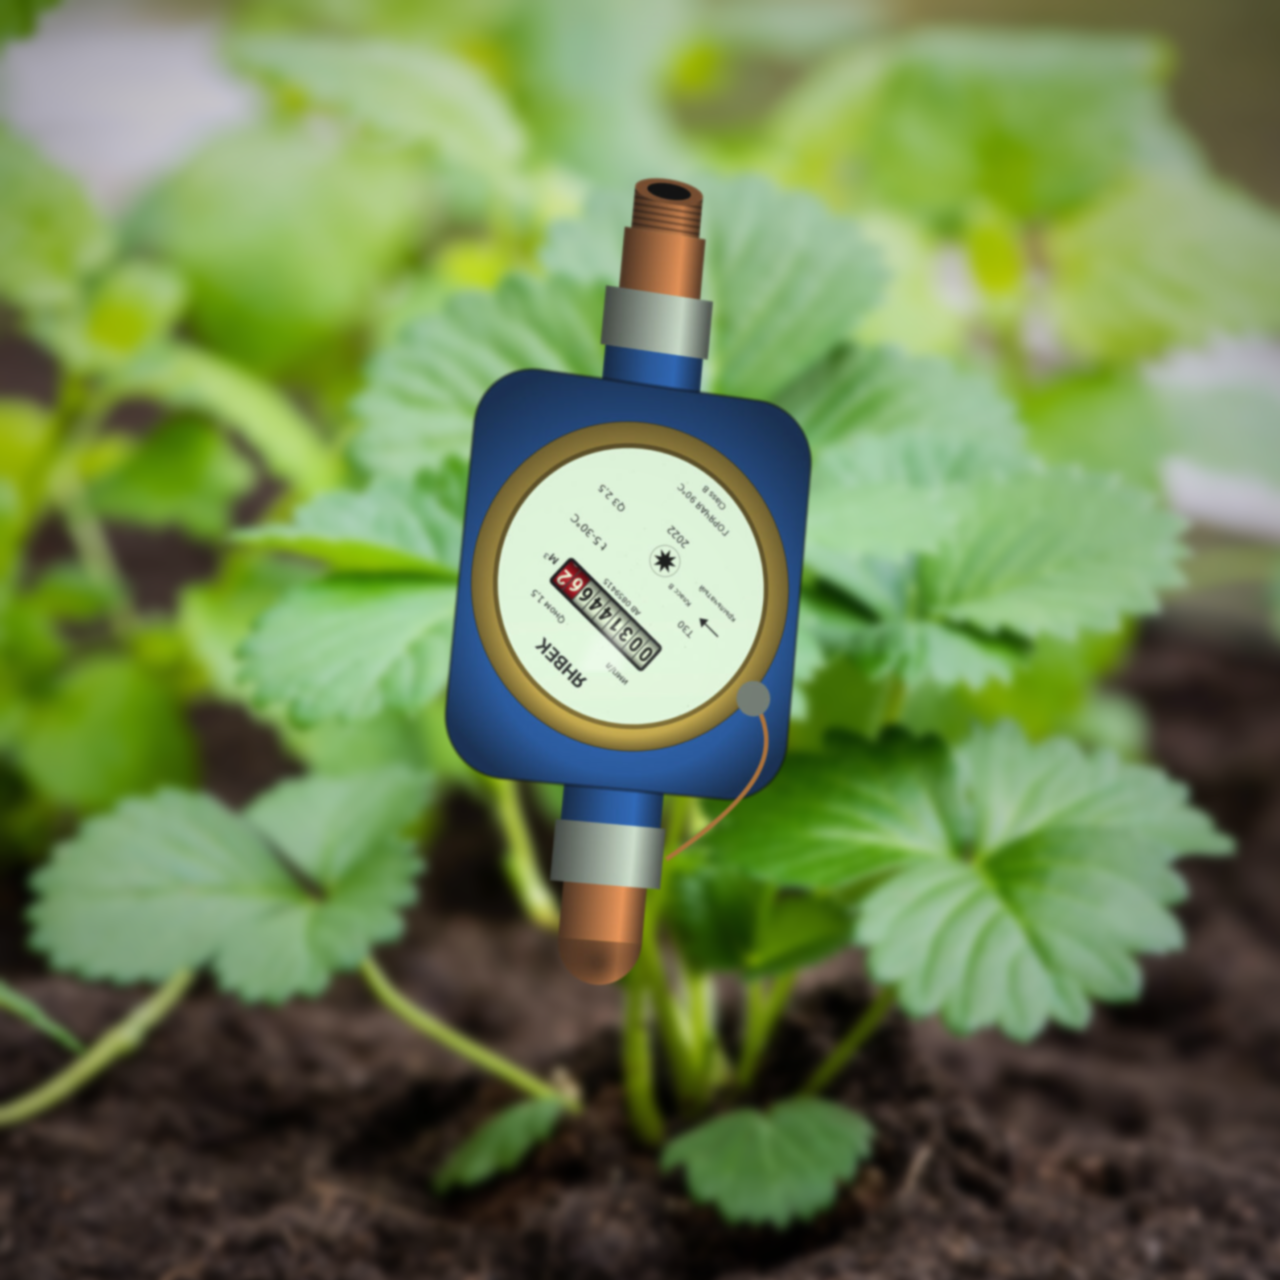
31446.62 m³
